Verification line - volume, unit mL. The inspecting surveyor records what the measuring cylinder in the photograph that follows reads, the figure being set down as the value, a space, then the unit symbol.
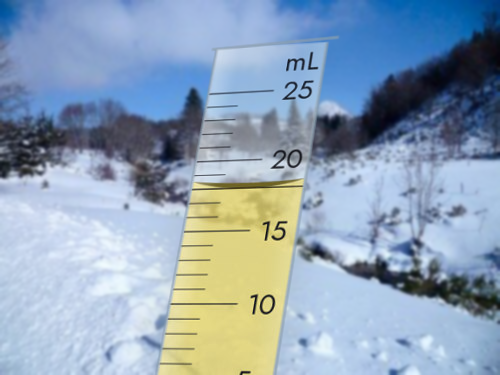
18 mL
